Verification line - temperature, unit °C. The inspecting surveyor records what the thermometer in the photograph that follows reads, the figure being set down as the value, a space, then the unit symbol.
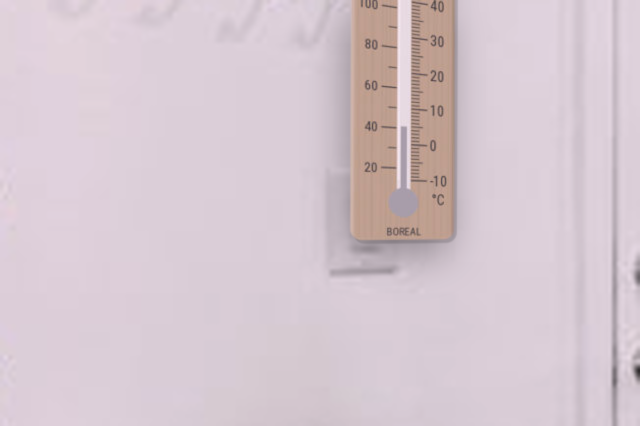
5 °C
